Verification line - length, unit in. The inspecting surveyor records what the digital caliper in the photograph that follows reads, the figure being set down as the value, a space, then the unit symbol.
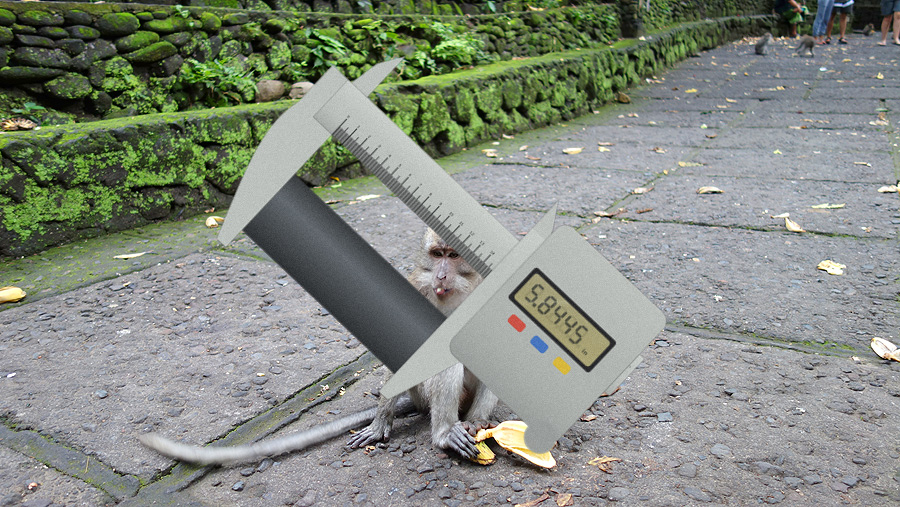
5.8445 in
